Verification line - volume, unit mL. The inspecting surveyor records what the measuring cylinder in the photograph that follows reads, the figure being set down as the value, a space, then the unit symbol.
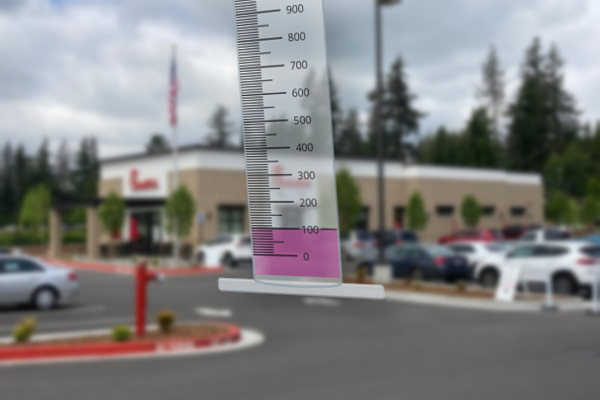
100 mL
